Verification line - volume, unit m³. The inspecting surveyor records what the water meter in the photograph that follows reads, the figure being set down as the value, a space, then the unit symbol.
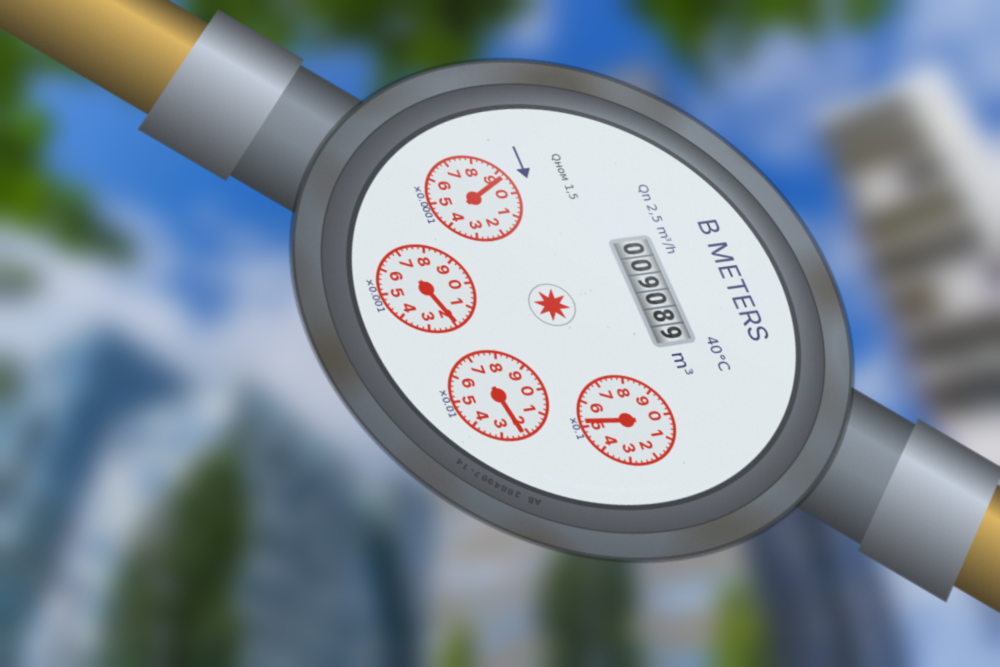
9089.5219 m³
